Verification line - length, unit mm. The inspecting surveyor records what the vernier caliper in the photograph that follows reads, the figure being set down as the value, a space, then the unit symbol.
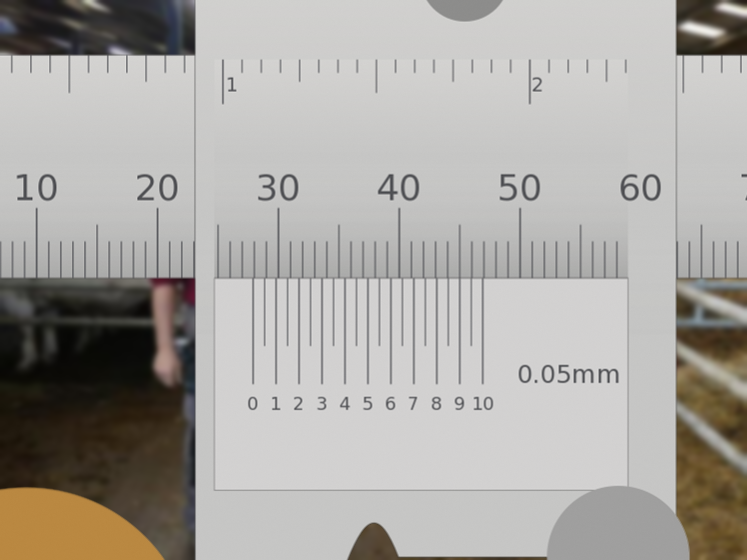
27.9 mm
